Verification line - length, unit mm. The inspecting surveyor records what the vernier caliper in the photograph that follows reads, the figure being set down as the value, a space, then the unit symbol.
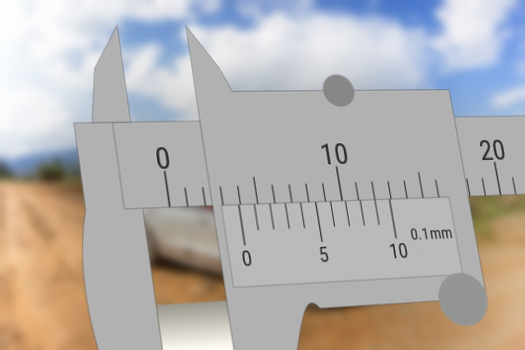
3.9 mm
